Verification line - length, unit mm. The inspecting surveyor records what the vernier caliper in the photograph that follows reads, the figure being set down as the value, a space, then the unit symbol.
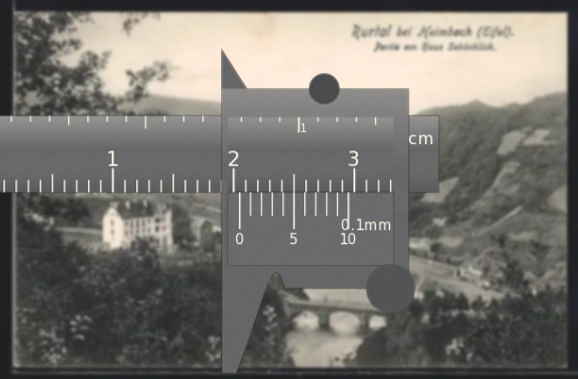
20.5 mm
